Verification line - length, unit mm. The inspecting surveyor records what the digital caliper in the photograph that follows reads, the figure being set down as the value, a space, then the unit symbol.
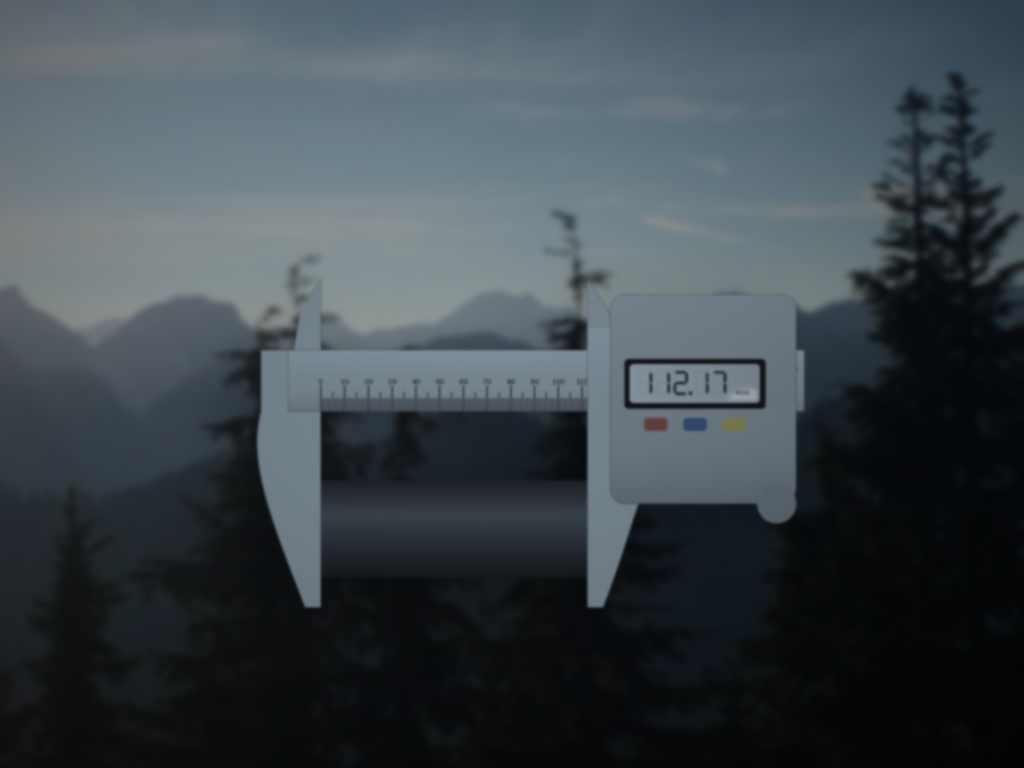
112.17 mm
